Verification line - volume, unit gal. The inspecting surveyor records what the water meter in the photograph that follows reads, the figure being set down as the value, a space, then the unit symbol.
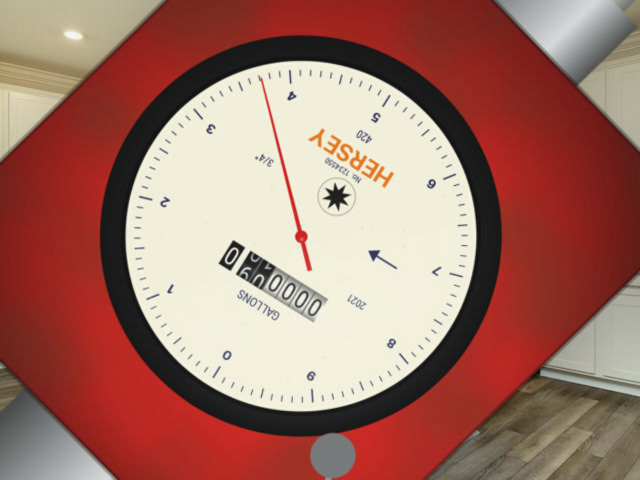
93.7 gal
